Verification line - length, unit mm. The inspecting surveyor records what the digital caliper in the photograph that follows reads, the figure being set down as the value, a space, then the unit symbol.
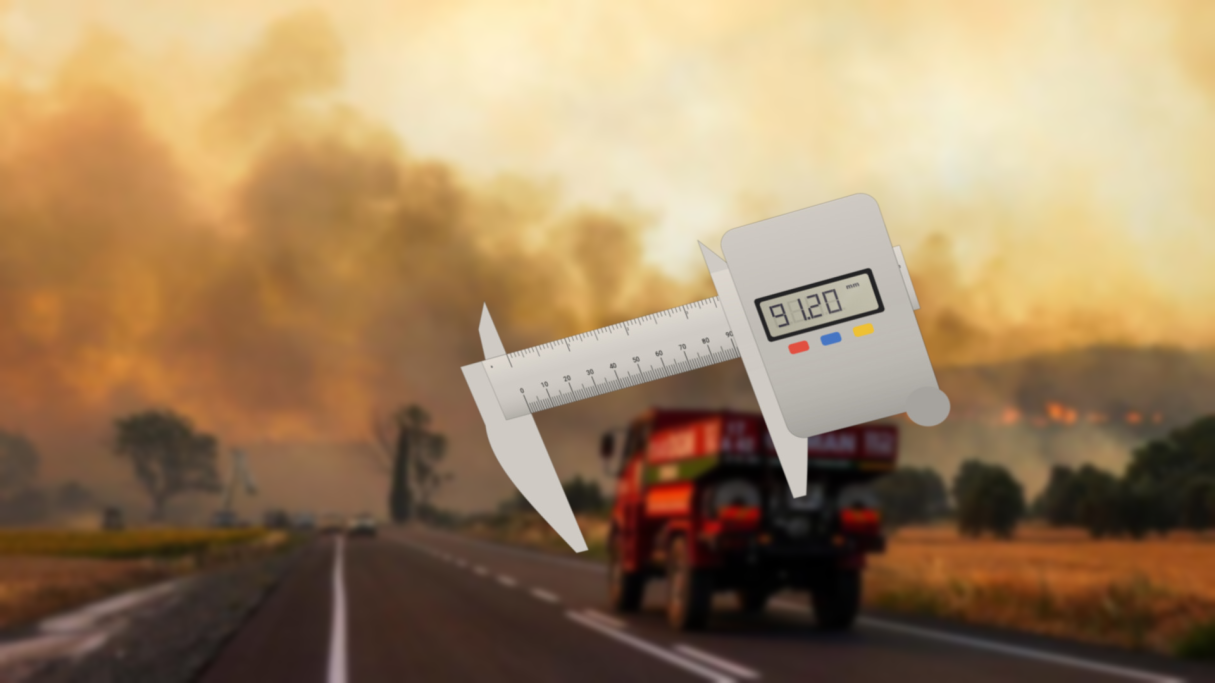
91.20 mm
